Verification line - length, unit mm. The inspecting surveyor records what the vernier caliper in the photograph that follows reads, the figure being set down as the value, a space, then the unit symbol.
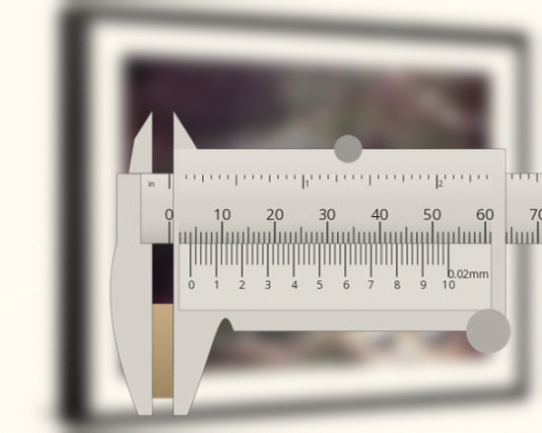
4.0 mm
